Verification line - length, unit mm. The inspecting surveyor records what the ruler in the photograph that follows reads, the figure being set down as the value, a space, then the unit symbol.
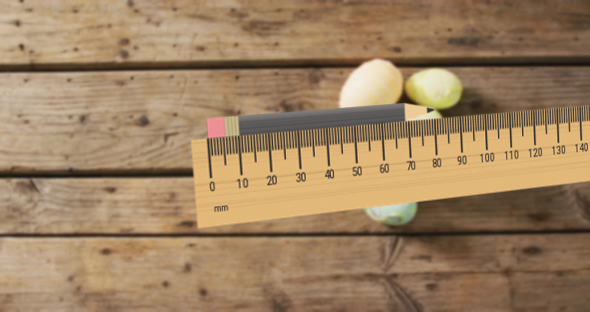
80 mm
